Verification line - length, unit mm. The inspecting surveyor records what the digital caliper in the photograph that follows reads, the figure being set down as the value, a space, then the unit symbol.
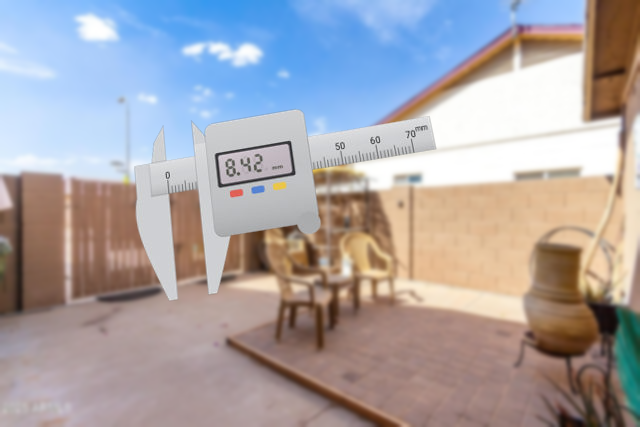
8.42 mm
